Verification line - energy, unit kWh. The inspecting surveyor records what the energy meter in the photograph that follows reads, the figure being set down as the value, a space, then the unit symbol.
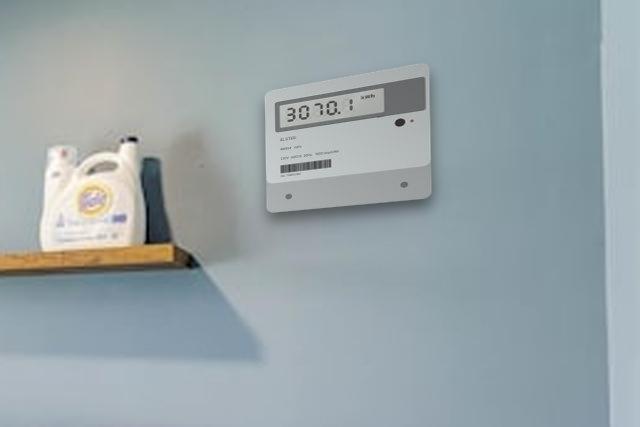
3070.1 kWh
